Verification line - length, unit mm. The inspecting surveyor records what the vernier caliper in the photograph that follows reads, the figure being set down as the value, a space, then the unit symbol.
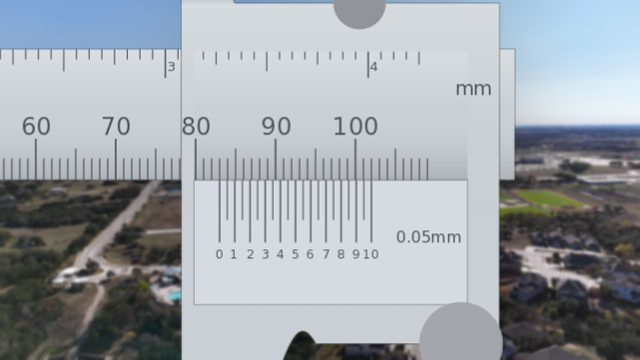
83.0 mm
